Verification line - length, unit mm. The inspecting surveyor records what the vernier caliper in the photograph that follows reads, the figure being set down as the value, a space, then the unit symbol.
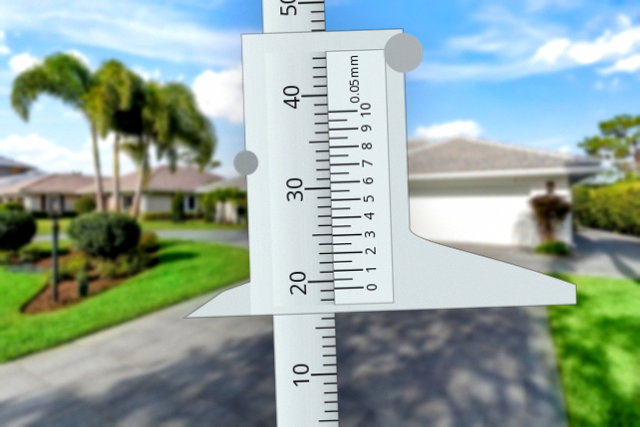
19.2 mm
